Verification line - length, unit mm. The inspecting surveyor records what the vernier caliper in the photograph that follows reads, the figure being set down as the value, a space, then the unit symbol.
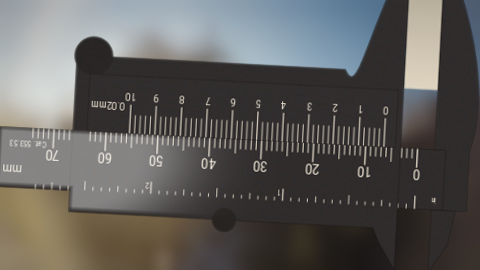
6.5 mm
